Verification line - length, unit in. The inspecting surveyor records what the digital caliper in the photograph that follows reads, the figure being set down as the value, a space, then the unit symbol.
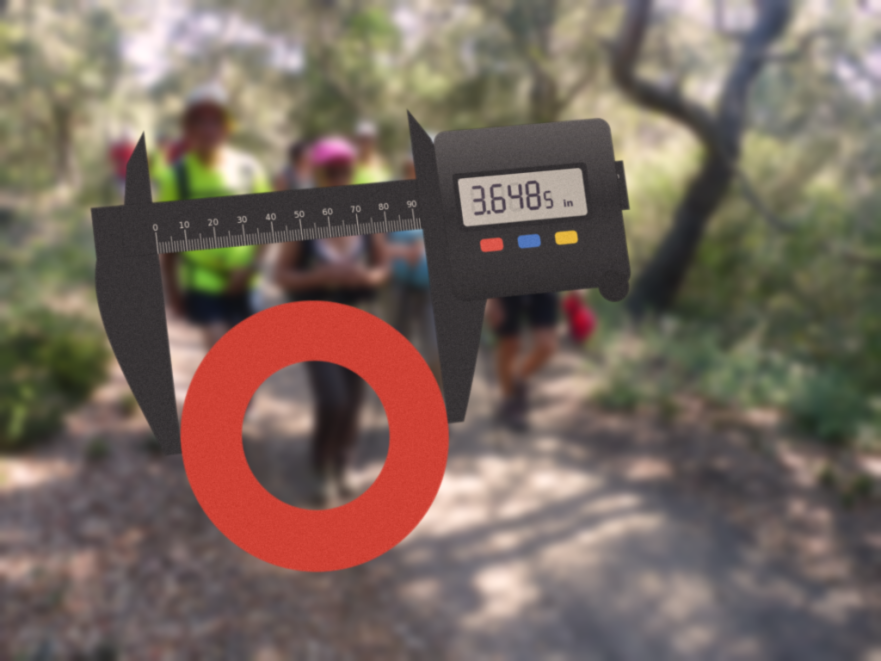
3.6485 in
